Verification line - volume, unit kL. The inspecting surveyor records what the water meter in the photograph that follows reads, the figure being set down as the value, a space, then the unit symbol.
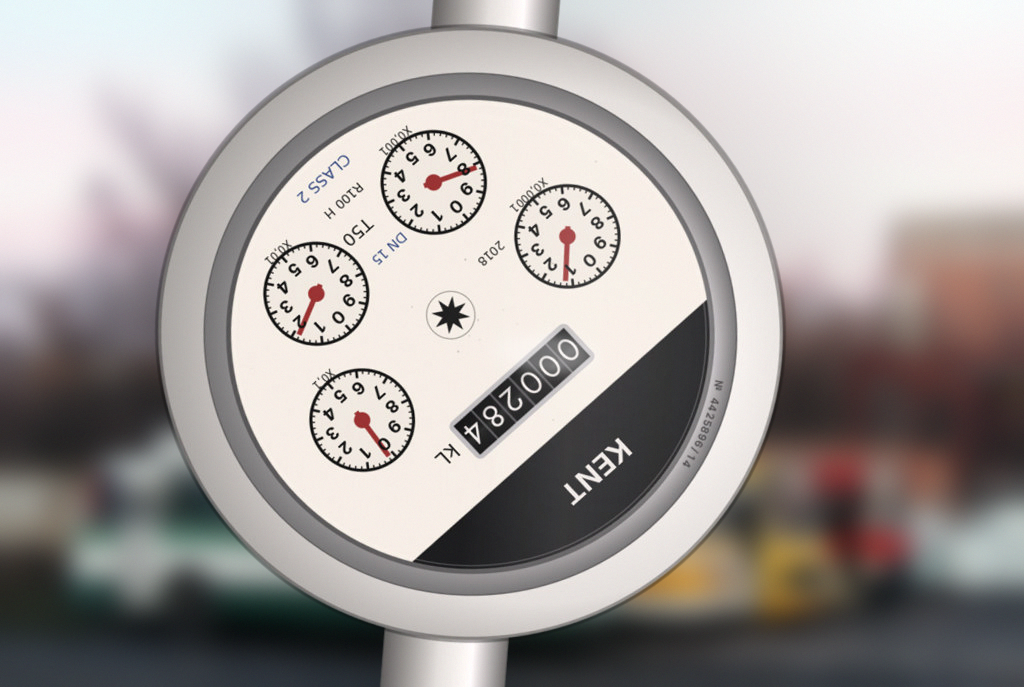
284.0181 kL
